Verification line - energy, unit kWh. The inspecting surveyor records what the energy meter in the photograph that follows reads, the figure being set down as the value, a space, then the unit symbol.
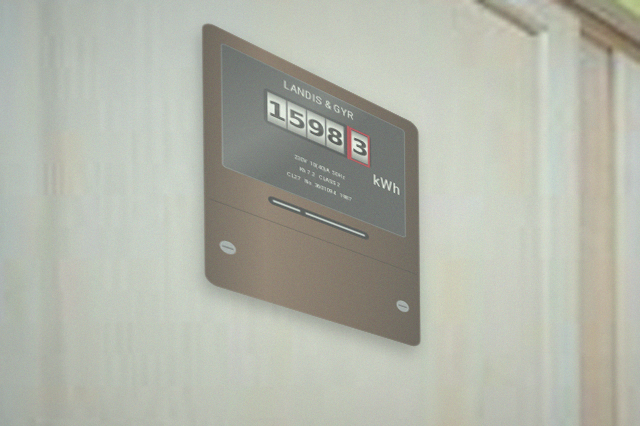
1598.3 kWh
